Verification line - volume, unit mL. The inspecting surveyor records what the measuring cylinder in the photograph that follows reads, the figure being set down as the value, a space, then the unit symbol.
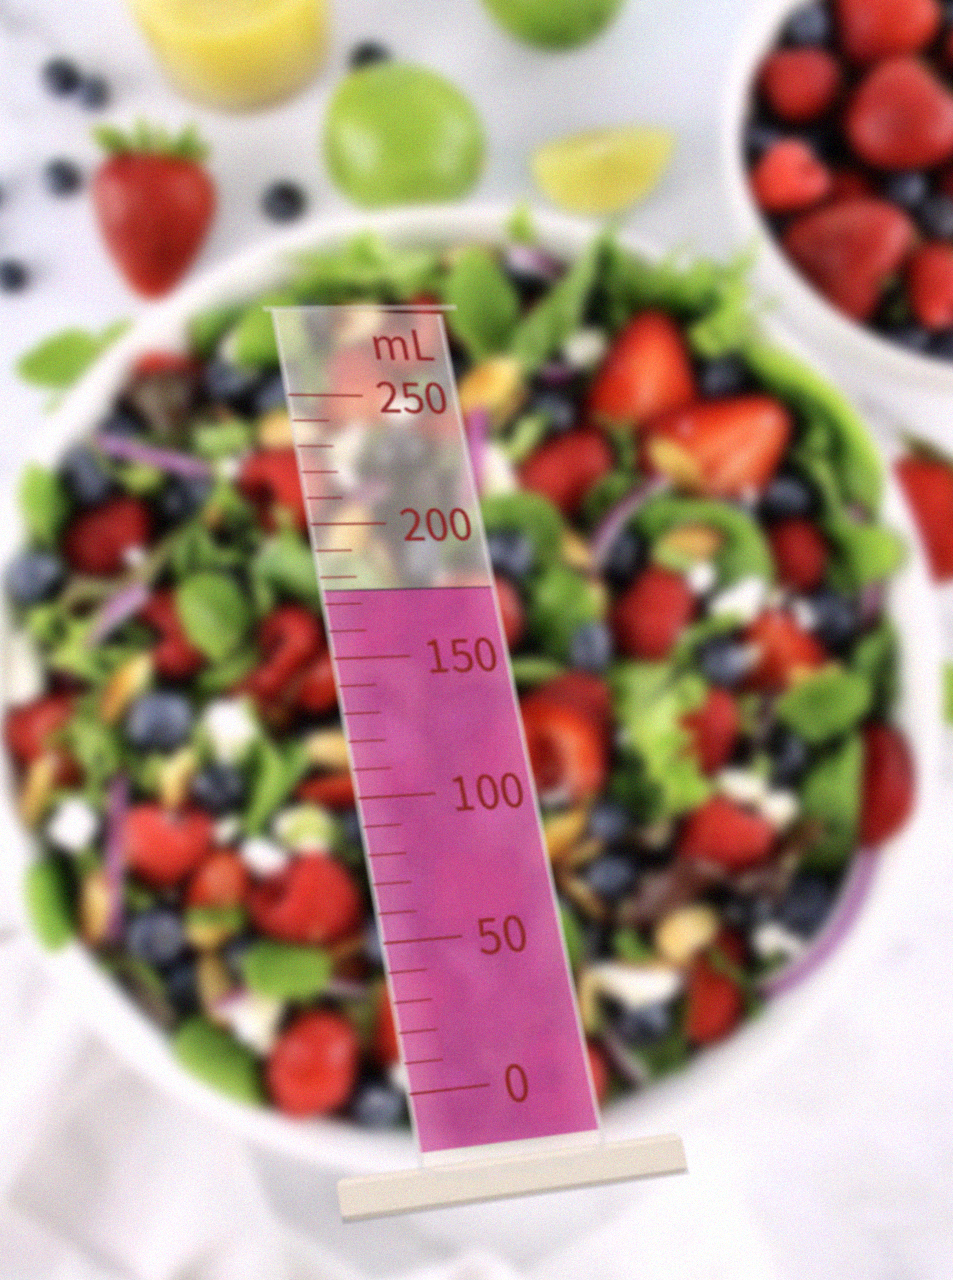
175 mL
